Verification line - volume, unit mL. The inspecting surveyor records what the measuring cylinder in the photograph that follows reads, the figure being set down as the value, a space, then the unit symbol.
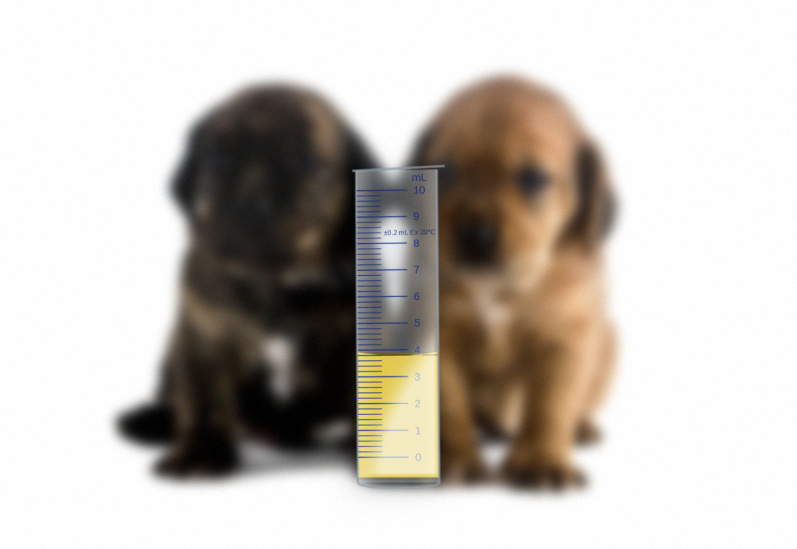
3.8 mL
